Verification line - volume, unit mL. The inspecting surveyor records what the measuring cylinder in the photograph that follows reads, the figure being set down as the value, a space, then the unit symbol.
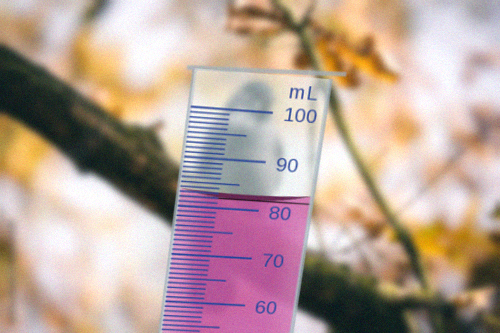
82 mL
